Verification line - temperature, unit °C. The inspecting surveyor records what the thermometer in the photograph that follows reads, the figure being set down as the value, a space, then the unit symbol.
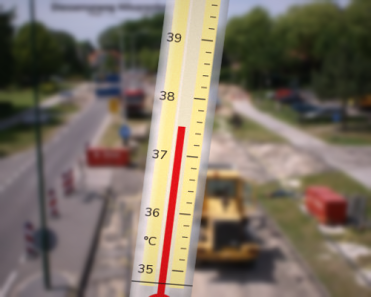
37.5 °C
